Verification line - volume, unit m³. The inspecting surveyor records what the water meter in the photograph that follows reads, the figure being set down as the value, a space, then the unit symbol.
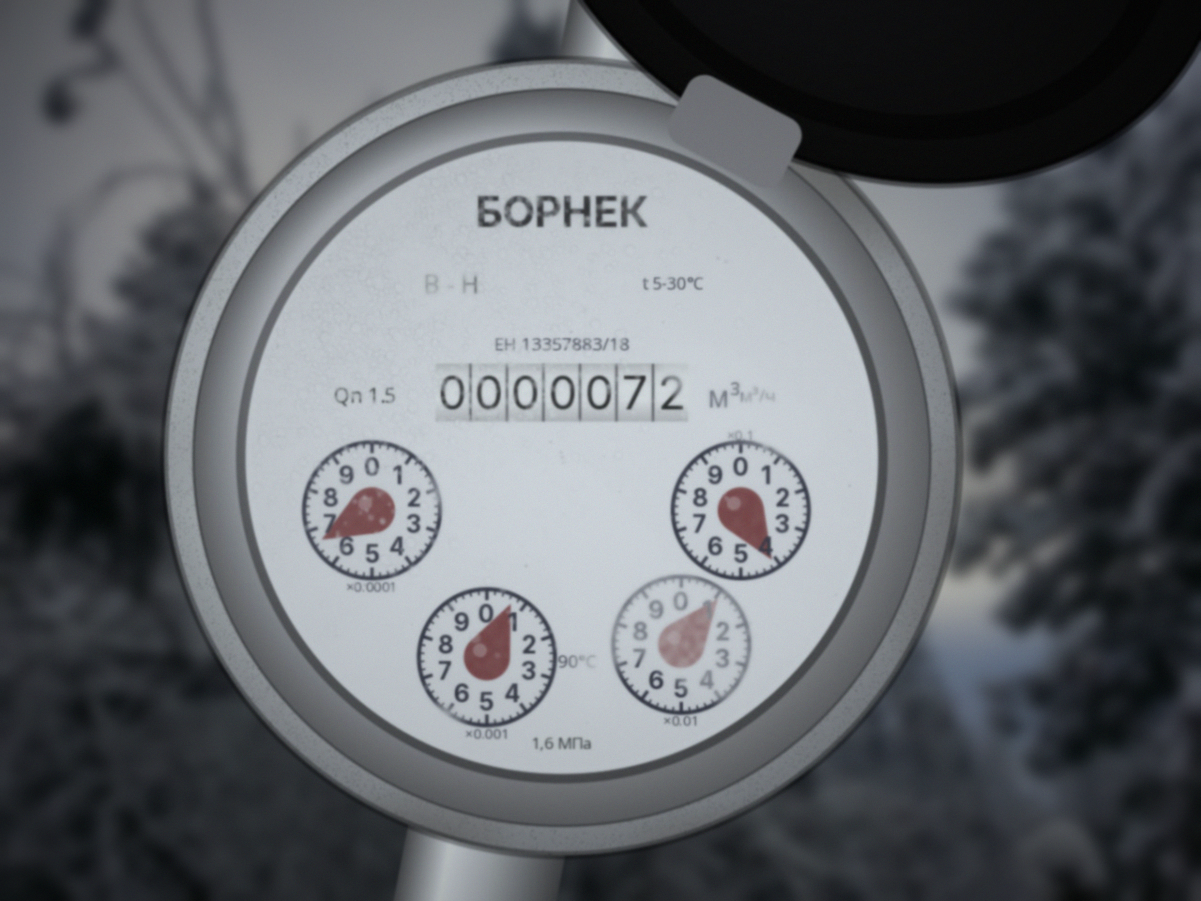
72.4106 m³
